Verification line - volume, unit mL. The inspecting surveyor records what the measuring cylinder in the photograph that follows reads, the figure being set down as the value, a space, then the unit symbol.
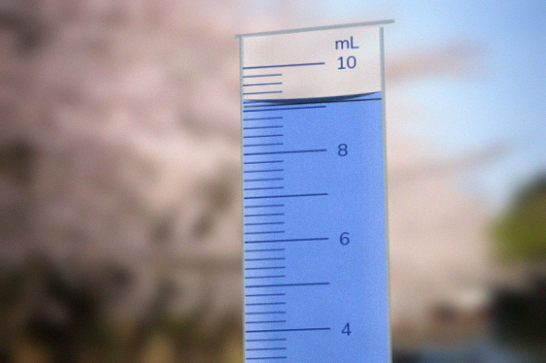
9.1 mL
